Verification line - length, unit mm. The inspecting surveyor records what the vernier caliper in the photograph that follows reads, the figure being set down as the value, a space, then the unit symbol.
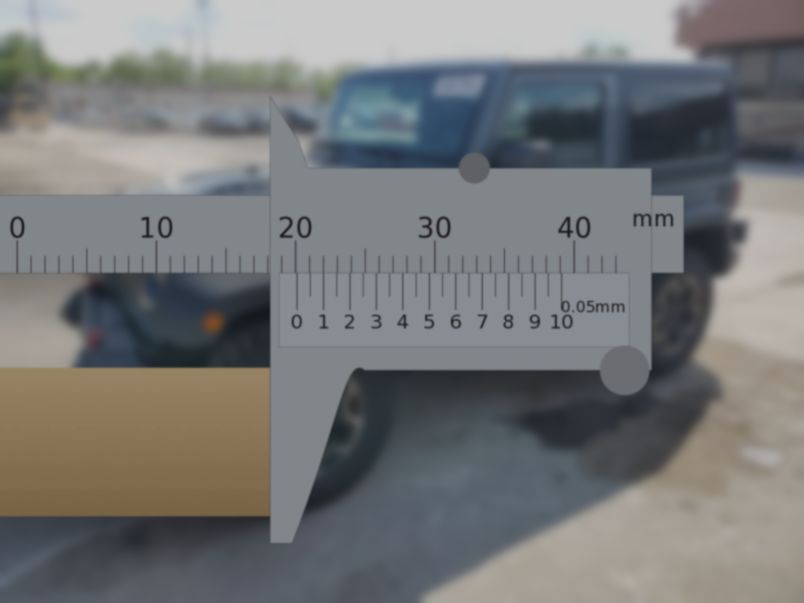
20.1 mm
